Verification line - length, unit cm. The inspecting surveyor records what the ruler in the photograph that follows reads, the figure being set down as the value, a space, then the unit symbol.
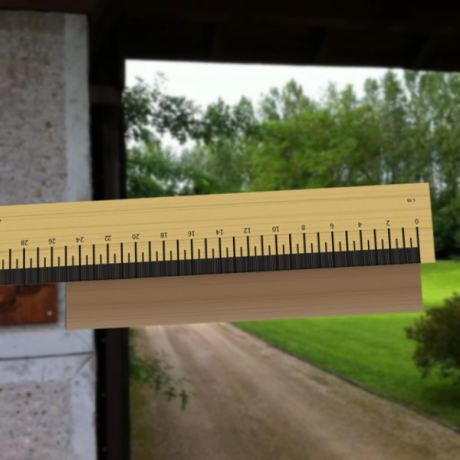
25 cm
